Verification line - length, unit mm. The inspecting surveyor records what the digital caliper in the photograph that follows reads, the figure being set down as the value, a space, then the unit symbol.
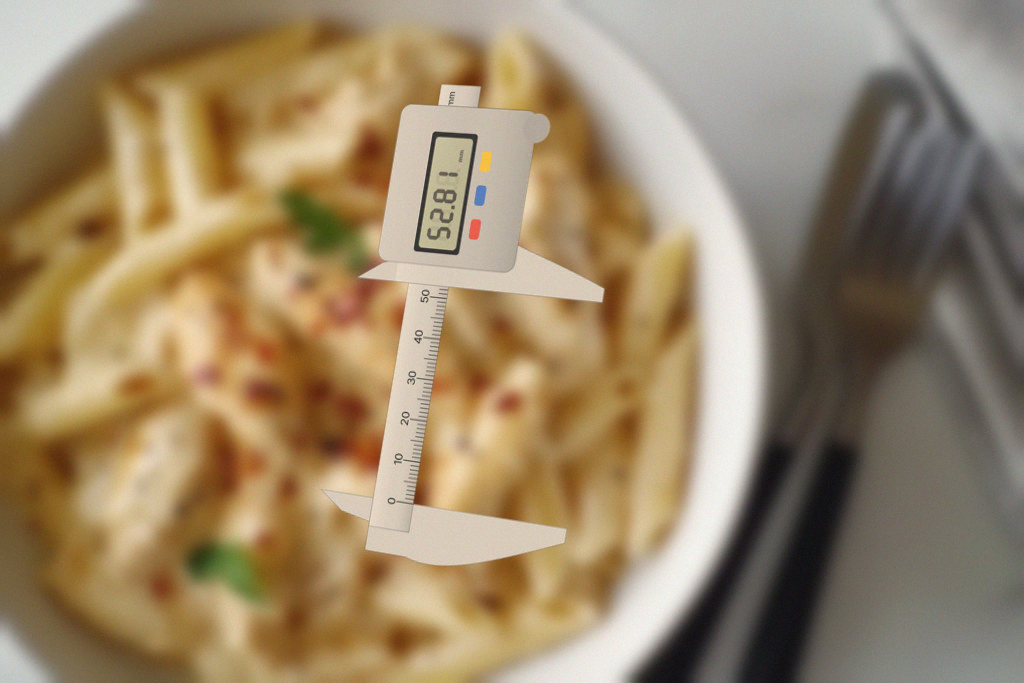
52.81 mm
